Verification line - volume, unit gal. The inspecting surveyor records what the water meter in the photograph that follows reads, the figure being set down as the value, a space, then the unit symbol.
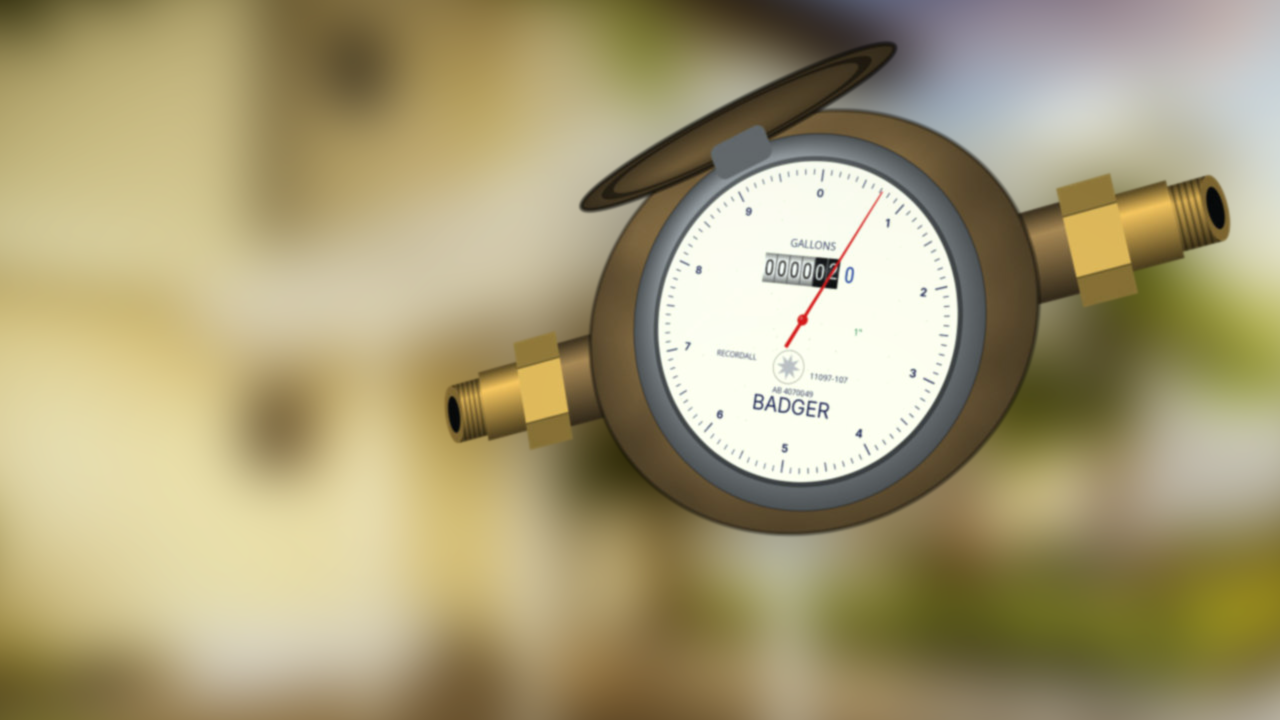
20.7 gal
